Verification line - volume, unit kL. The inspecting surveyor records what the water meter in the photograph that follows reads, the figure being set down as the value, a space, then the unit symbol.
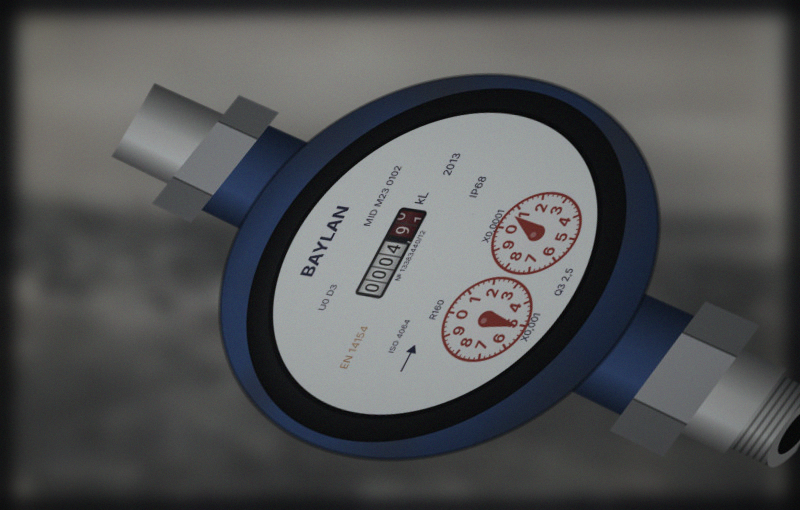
4.9050 kL
